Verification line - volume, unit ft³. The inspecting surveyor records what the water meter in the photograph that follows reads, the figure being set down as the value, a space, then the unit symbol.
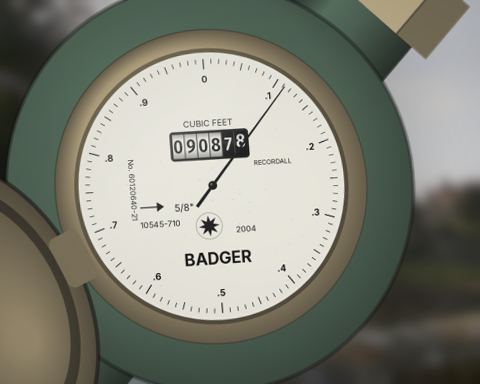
90878.11 ft³
